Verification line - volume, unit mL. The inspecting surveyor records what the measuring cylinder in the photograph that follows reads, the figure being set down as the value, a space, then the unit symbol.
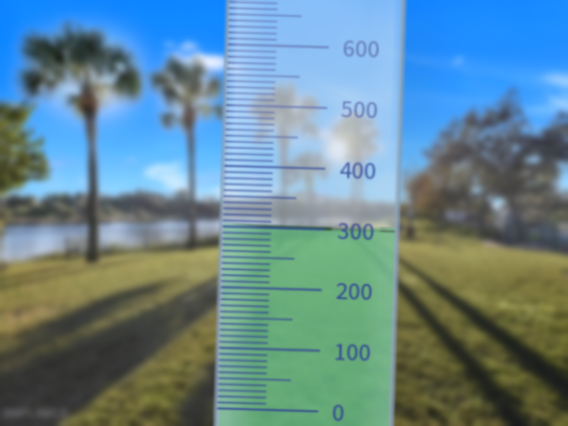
300 mL
